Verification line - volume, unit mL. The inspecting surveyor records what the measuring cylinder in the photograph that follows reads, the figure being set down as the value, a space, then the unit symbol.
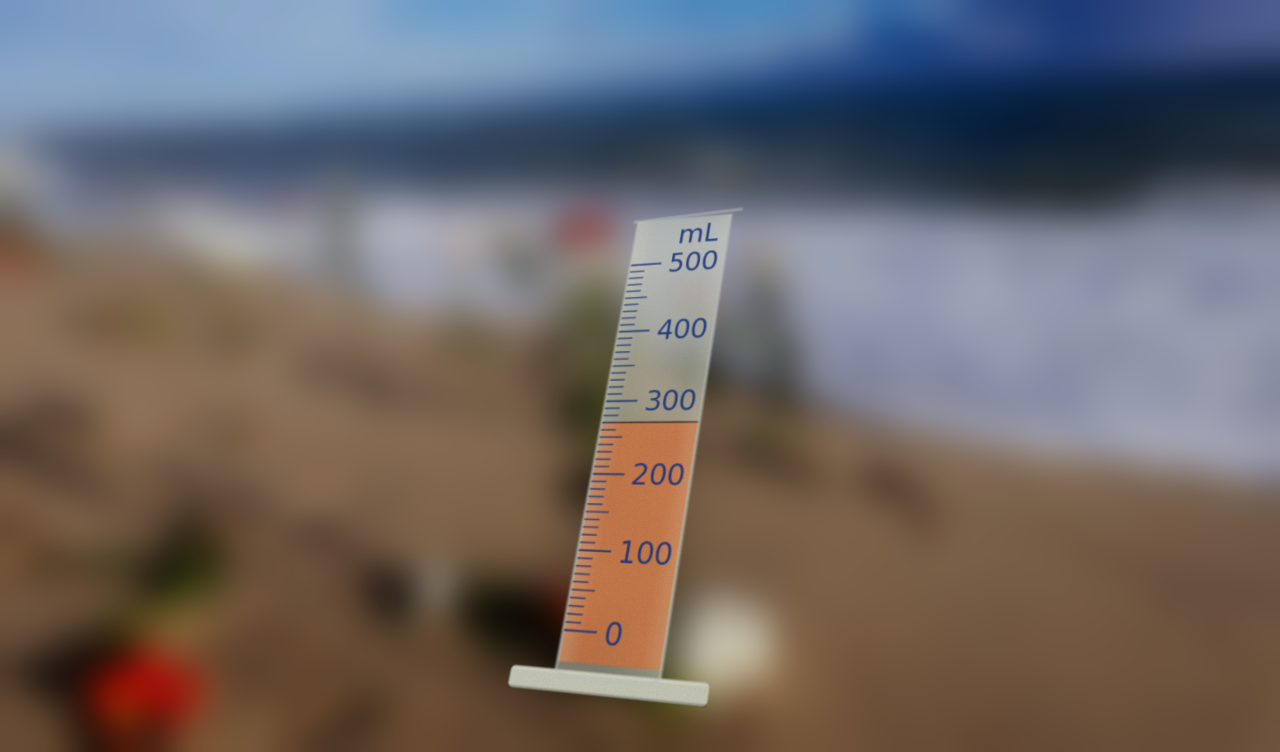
270 mL
